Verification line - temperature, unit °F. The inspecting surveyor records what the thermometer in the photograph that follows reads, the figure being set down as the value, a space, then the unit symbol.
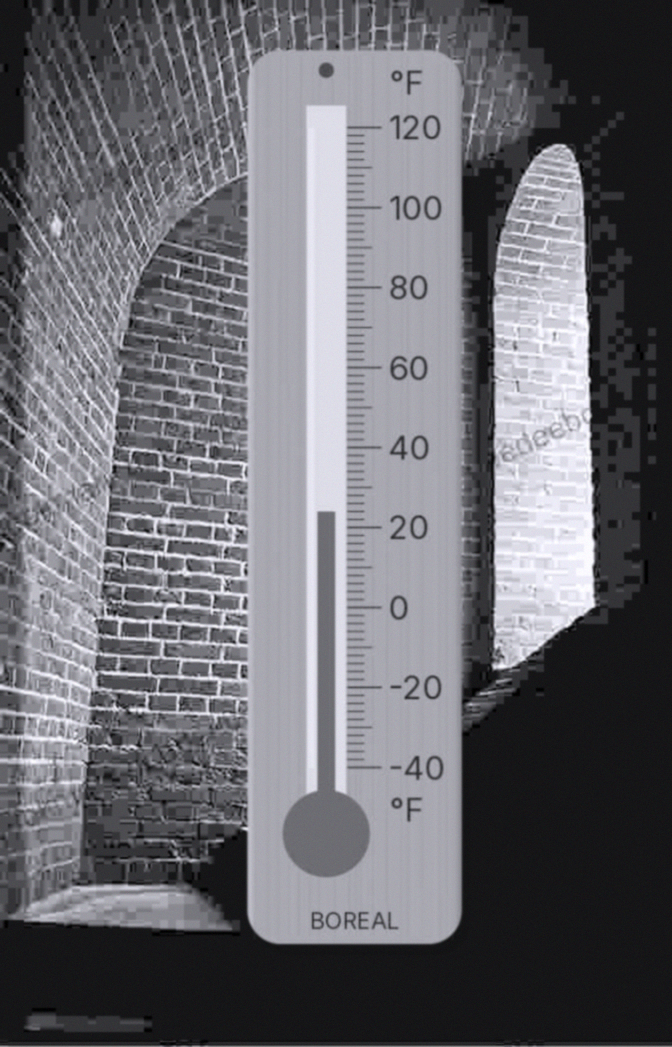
24 °F
